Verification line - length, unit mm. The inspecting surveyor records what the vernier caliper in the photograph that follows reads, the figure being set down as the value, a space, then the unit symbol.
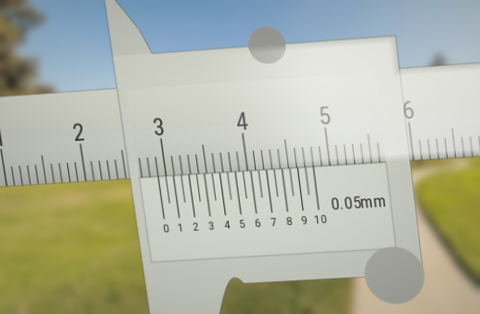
29.0 mm
